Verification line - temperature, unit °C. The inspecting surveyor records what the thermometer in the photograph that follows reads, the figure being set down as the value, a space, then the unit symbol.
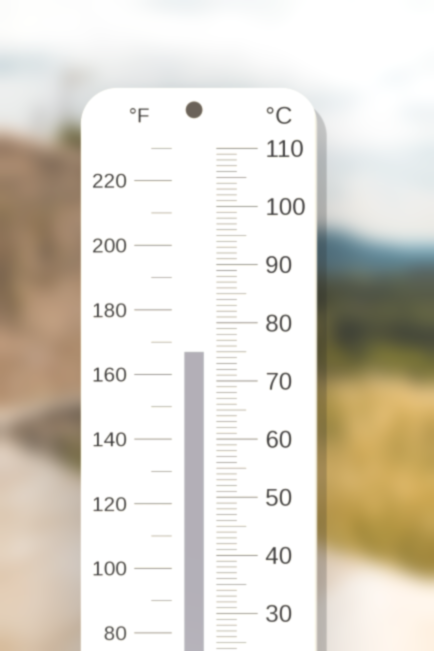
75 °C
